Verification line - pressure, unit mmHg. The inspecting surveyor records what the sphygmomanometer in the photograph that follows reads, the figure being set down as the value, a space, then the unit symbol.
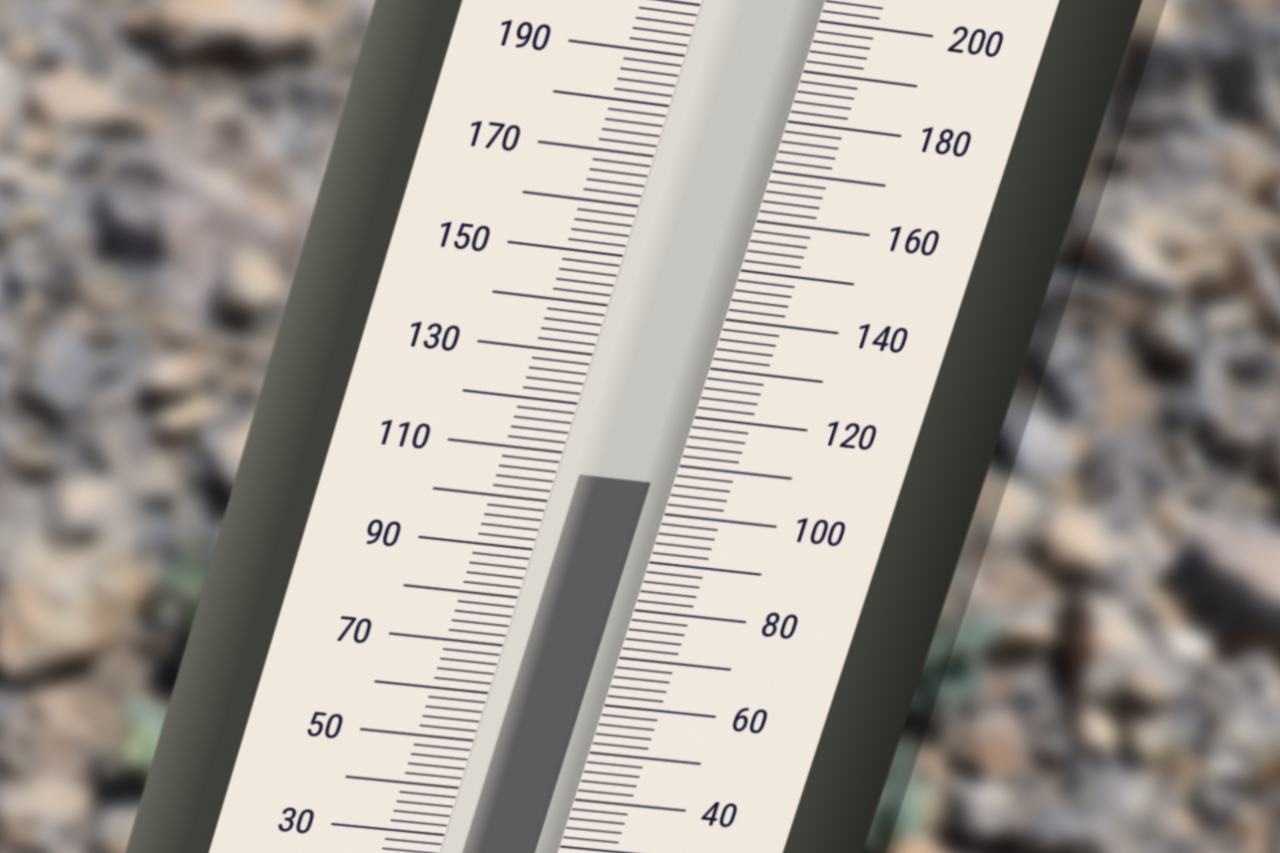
106 mmHg
